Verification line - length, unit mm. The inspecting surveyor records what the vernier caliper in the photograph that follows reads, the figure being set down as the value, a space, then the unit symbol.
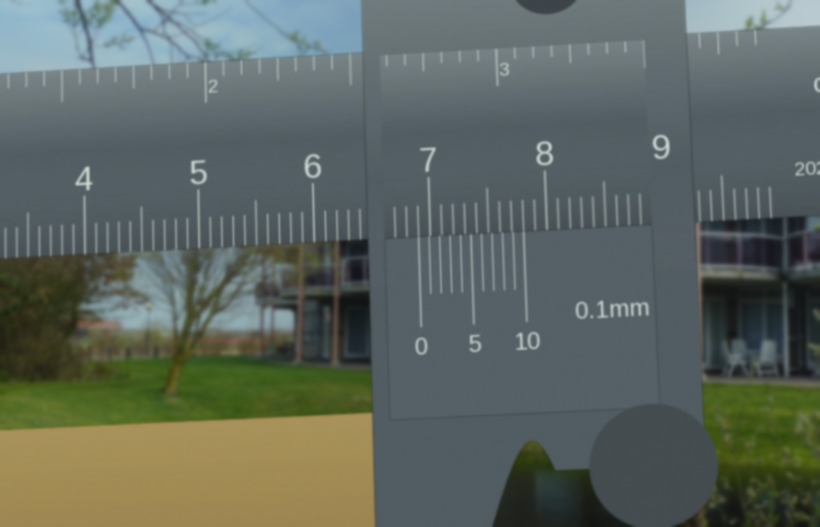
69.0 mm
